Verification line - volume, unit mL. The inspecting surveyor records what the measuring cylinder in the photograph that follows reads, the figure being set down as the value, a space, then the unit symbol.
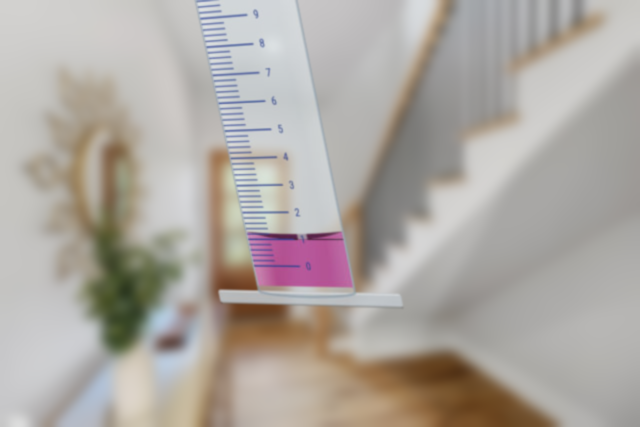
1 mL
